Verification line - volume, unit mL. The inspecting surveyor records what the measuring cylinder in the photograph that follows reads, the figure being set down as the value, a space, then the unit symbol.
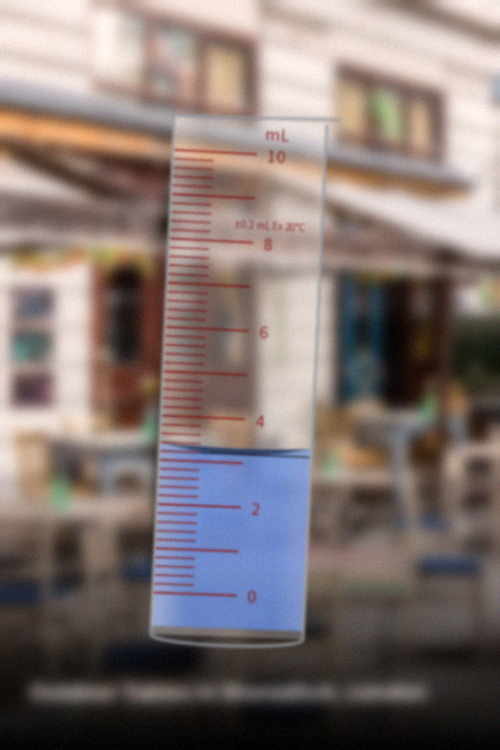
3.2 mL
